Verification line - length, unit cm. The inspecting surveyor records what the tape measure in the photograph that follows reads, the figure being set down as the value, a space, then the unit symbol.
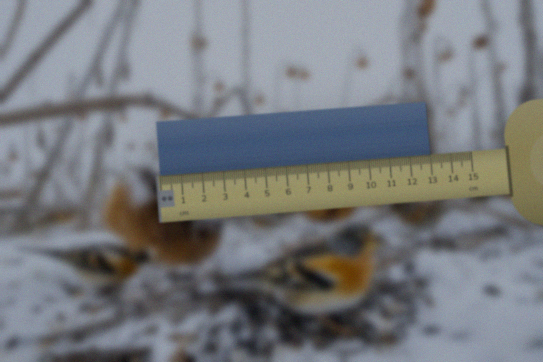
13 cm
